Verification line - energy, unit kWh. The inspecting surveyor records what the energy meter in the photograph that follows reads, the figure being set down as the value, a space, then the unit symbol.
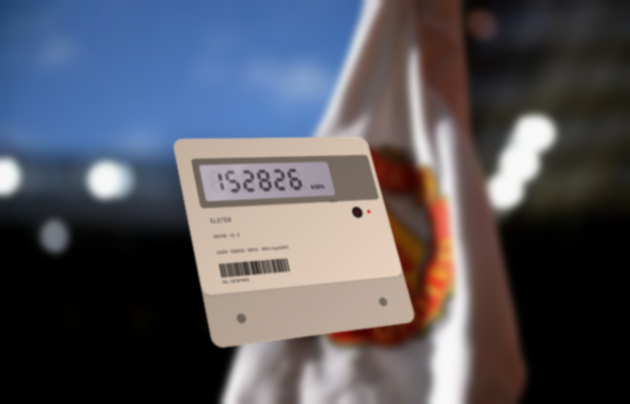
152826 kWh
